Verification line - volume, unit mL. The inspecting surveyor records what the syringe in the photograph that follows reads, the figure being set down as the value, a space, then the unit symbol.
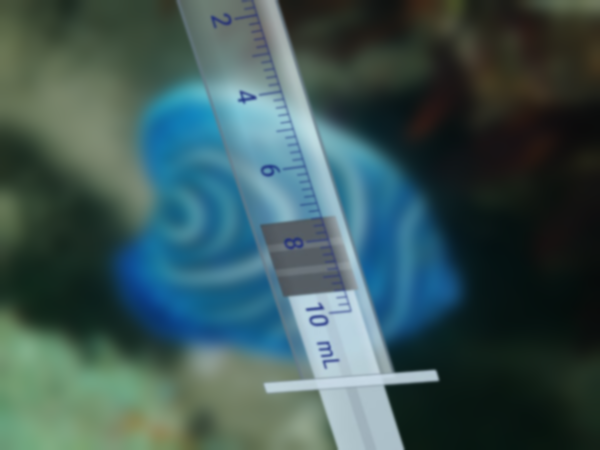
7.4 mL
